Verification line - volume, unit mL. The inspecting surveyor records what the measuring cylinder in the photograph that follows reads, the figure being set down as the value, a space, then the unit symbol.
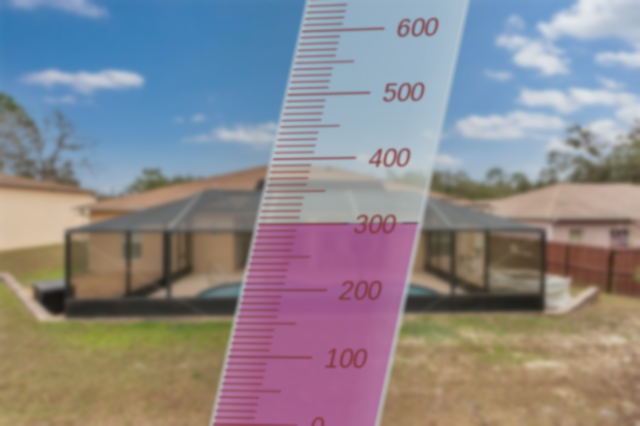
300 mL
